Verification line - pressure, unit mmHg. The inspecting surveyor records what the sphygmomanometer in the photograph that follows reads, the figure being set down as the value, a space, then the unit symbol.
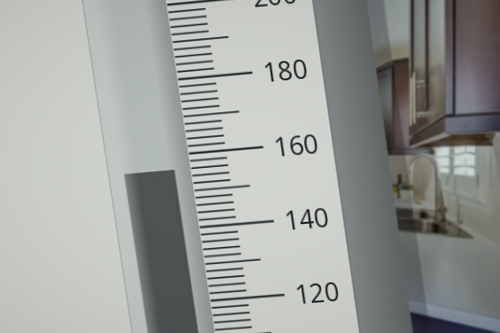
156 mmHg
